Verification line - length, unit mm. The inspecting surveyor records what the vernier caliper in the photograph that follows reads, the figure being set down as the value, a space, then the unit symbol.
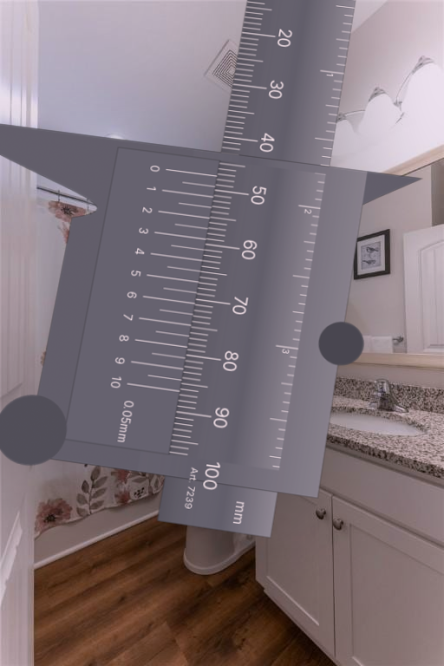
47.4 mm
